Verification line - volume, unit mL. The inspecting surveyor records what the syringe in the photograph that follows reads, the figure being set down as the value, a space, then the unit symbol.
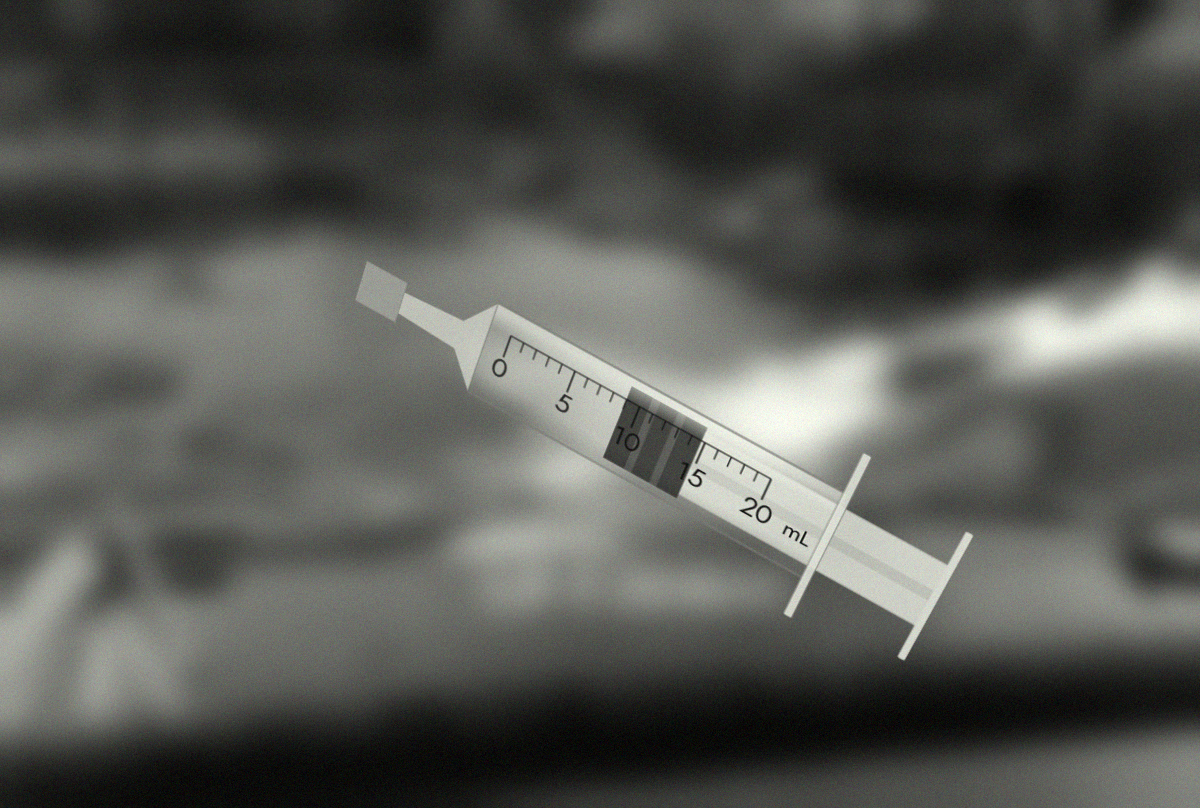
9 mL
